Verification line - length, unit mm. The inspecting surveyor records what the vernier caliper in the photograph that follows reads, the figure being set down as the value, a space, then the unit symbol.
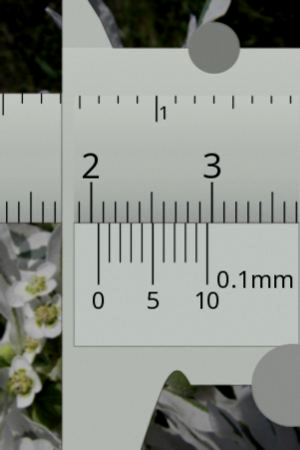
20.6 mm
